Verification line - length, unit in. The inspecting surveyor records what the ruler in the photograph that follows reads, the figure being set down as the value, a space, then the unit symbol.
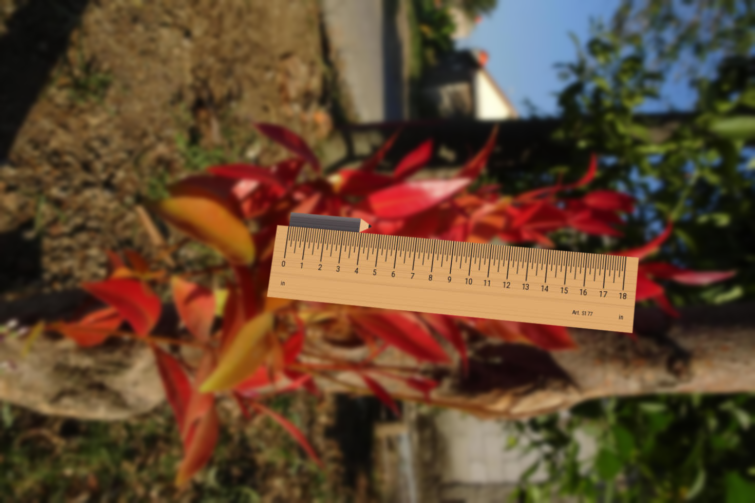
4.5 in
